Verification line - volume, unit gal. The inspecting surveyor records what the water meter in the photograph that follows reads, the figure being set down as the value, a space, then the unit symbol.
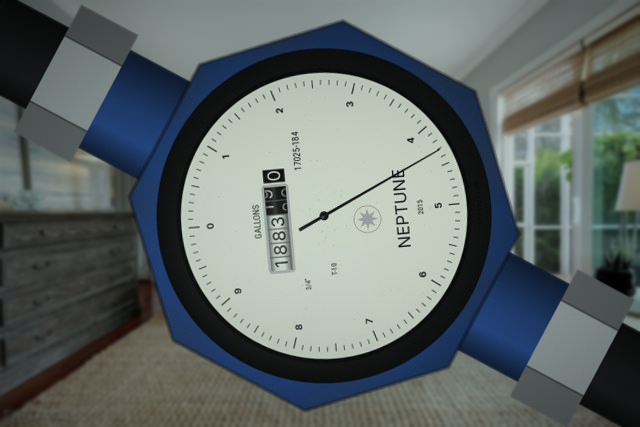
1883194.3 gal
